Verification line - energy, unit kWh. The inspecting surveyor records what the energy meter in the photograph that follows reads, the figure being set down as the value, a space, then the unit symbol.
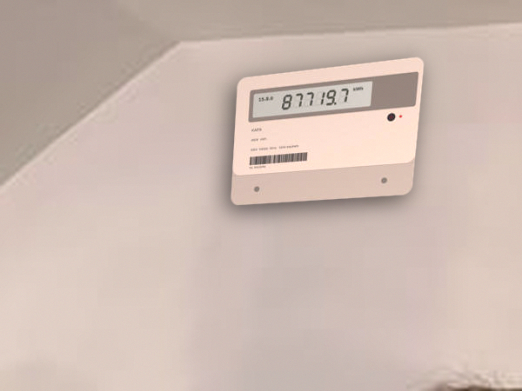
87719.7 kWh
